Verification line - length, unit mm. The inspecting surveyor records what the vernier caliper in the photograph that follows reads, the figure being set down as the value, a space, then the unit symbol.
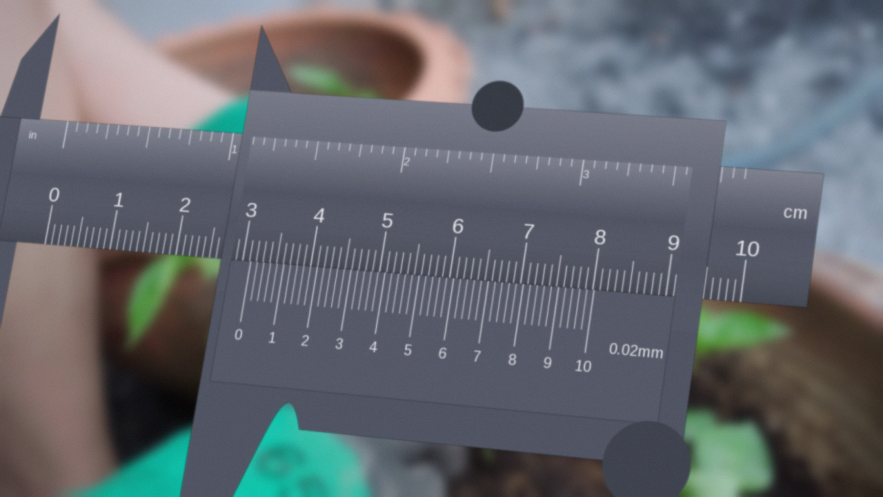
31.2 mm
